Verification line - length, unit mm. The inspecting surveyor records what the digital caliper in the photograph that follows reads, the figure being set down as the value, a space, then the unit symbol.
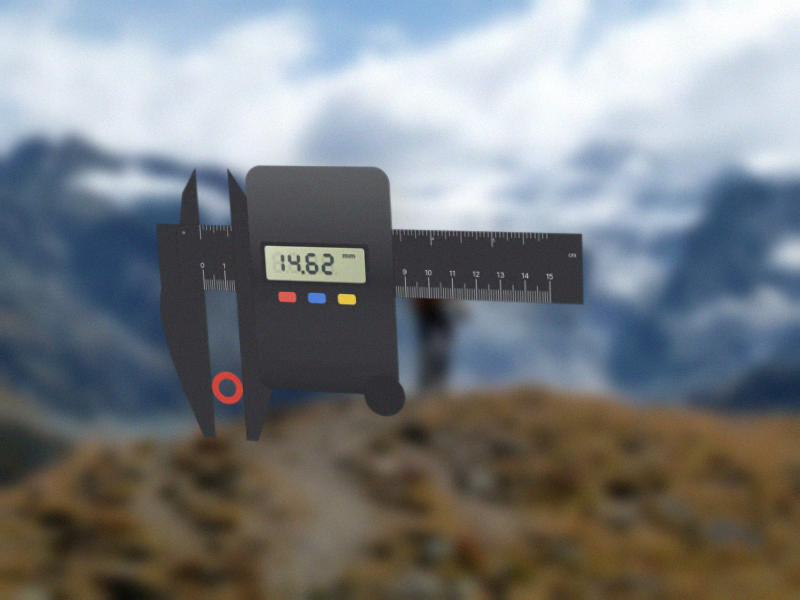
14.62 mm
